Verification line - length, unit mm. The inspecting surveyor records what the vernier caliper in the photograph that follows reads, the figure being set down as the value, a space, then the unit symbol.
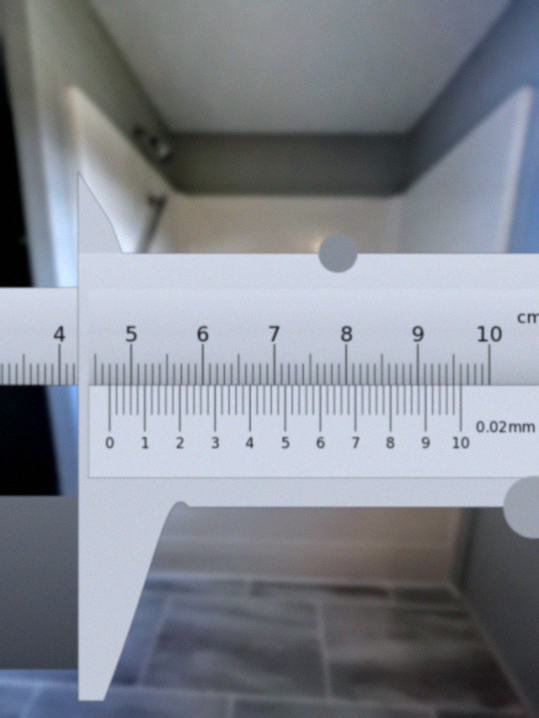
47.0 mm
